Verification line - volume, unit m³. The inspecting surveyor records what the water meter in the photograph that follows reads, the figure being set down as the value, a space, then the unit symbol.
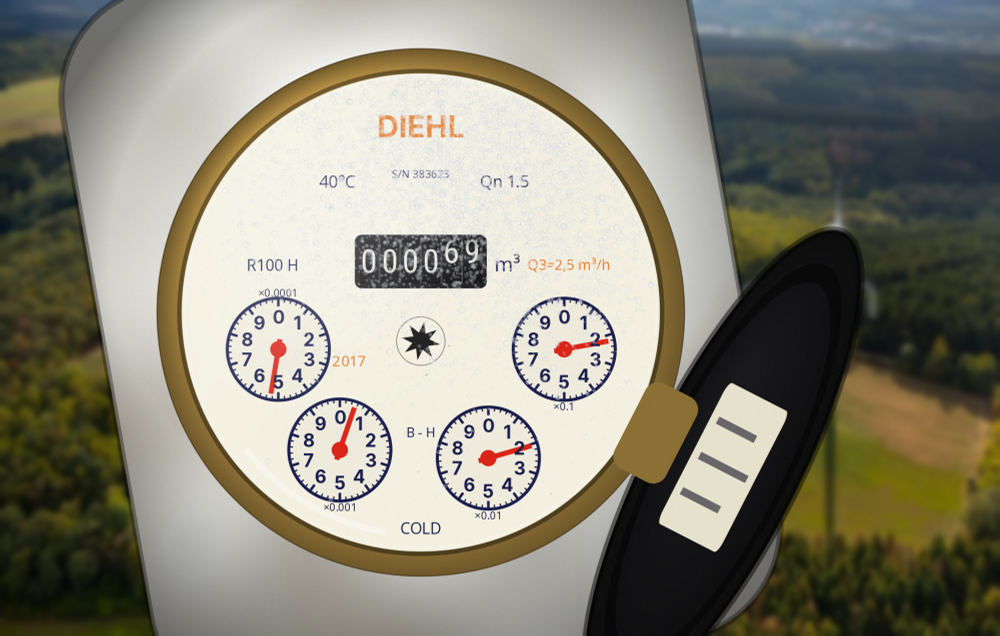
69.2205 m³
